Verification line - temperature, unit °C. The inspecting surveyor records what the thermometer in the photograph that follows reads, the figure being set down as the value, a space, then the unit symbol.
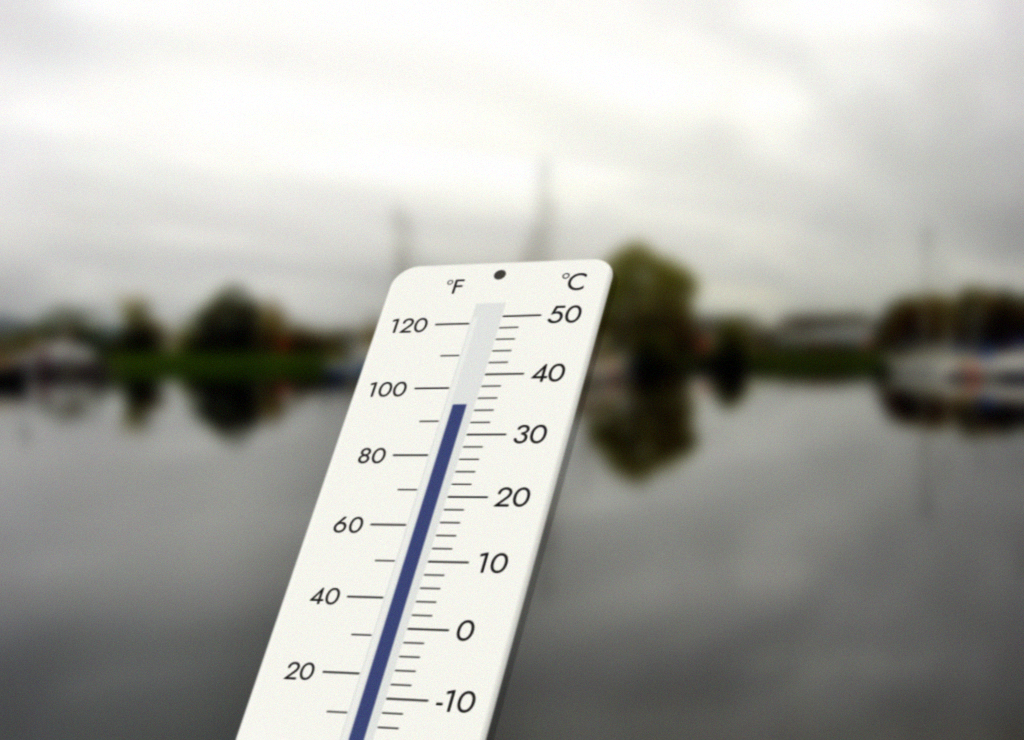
35 °C
